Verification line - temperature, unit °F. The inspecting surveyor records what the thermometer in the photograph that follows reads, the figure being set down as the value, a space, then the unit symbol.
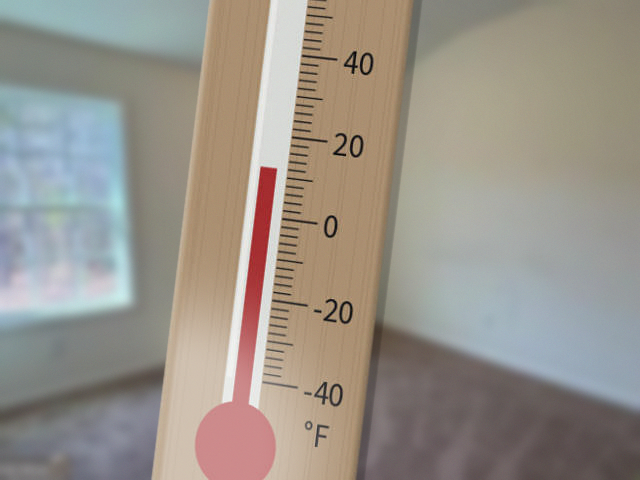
12 °F
